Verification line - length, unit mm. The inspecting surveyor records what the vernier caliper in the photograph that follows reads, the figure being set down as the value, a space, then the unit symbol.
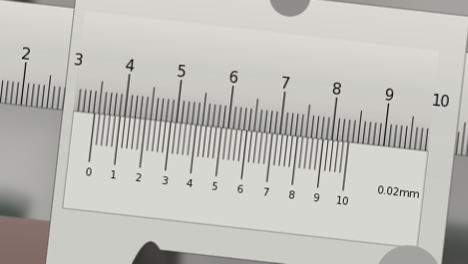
34.2 mm
